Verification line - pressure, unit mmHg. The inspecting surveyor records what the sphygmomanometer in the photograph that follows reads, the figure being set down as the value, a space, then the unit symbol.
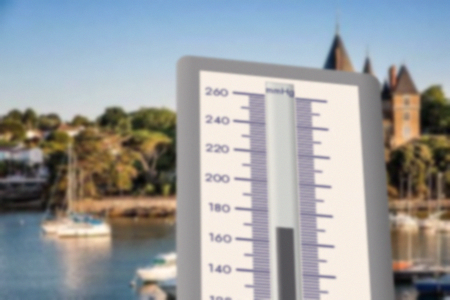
170 mmHg
